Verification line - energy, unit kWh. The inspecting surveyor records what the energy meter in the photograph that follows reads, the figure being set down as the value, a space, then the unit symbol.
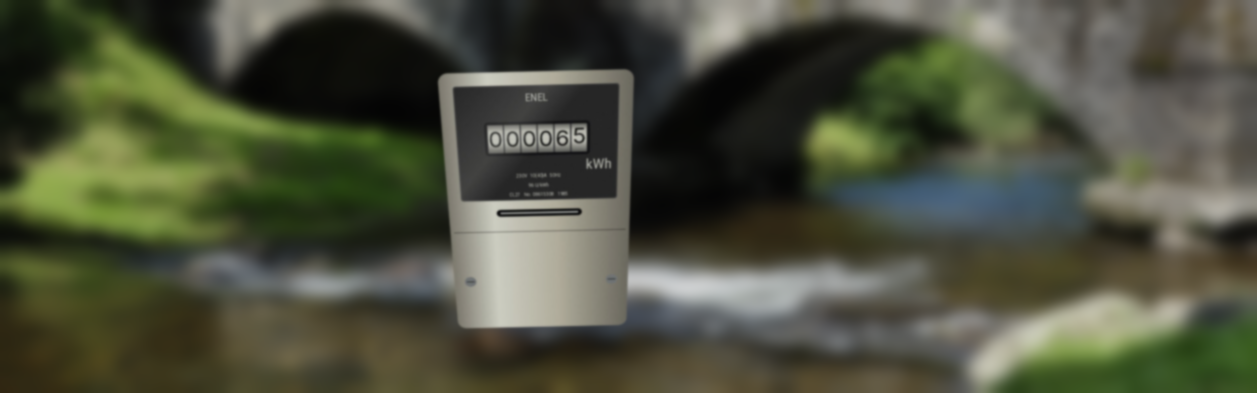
65 kWh
